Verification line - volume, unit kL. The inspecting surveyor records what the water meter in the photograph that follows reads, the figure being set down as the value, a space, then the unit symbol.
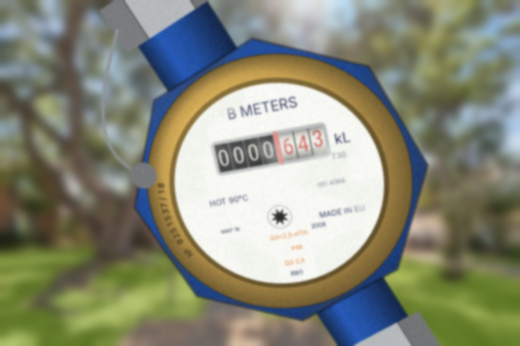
0.643 kL
